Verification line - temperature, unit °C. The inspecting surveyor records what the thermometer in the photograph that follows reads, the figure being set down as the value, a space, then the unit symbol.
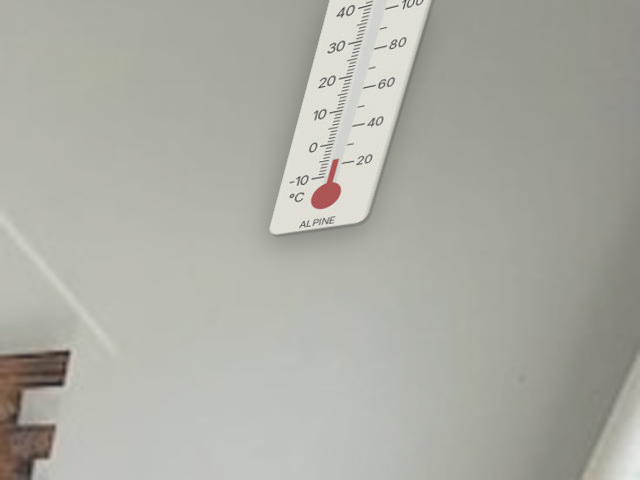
-5 °C
